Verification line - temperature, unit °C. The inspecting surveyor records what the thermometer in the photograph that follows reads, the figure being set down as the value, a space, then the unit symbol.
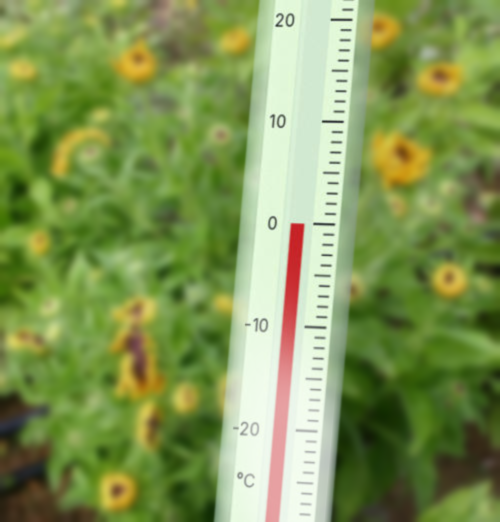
0 °C
